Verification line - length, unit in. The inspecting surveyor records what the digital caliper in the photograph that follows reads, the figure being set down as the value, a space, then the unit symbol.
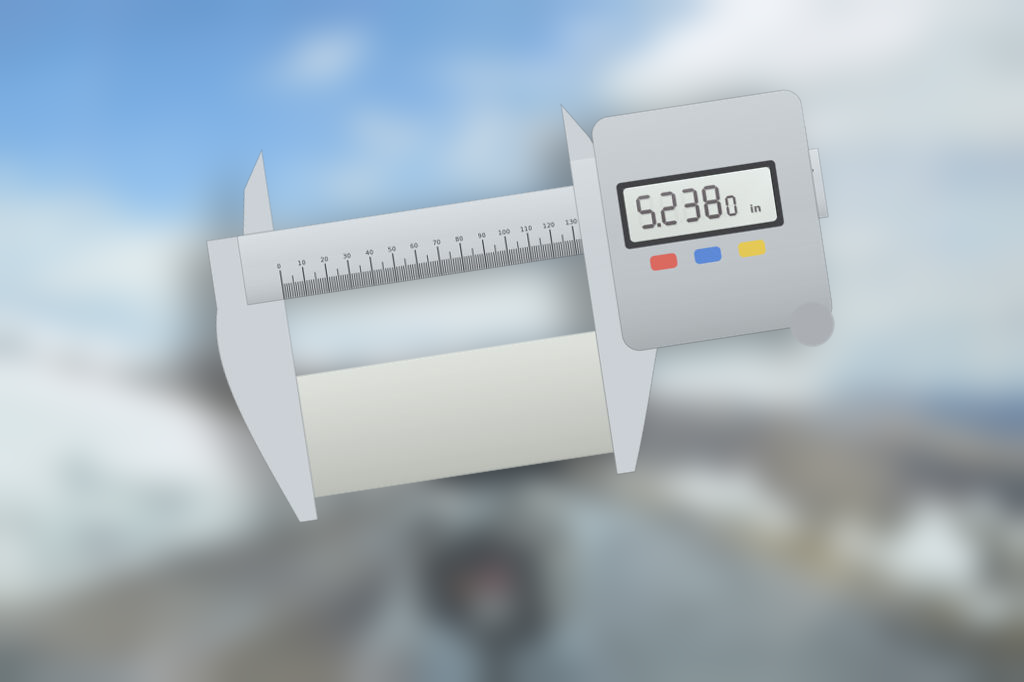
5.2380 in
